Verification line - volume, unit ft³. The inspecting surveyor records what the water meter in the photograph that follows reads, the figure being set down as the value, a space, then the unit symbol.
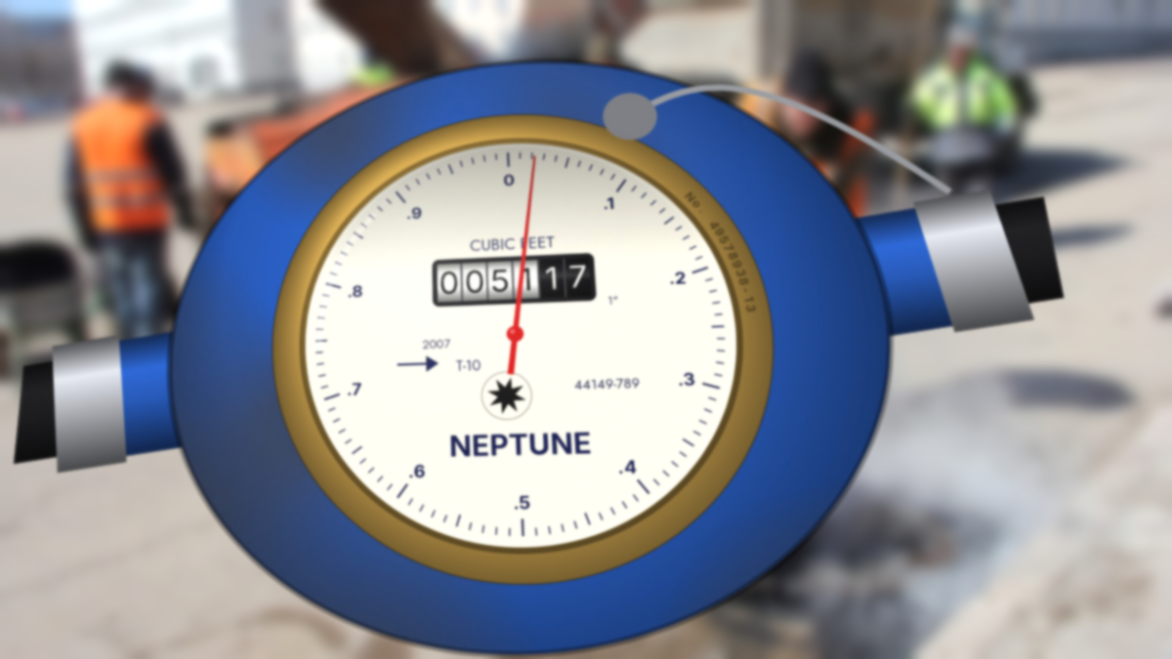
5117.02 ft³
